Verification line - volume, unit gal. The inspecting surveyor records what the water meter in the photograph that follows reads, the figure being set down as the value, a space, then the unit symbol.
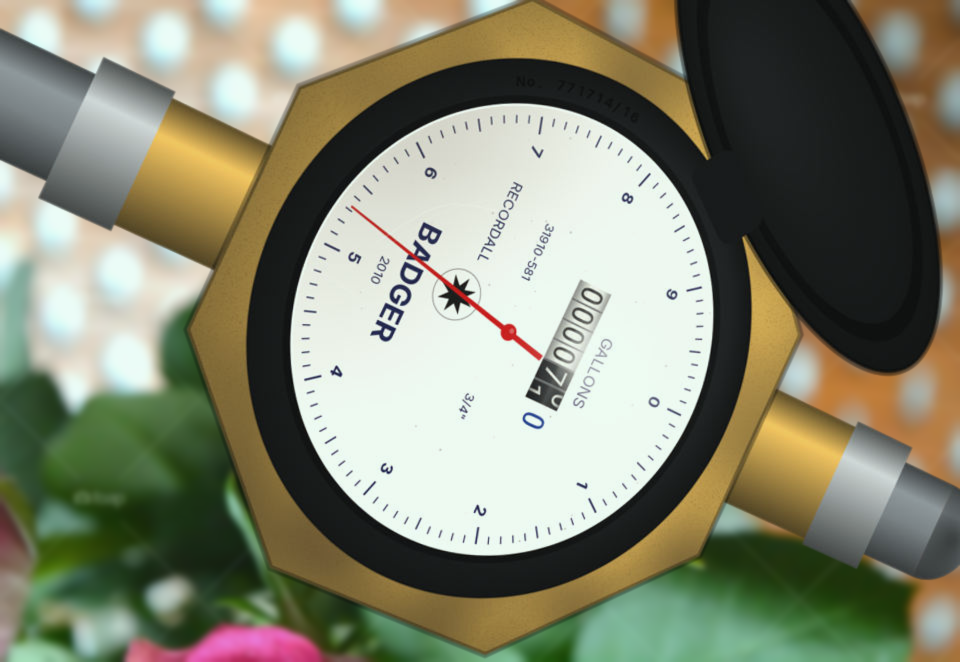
705.3 gal
